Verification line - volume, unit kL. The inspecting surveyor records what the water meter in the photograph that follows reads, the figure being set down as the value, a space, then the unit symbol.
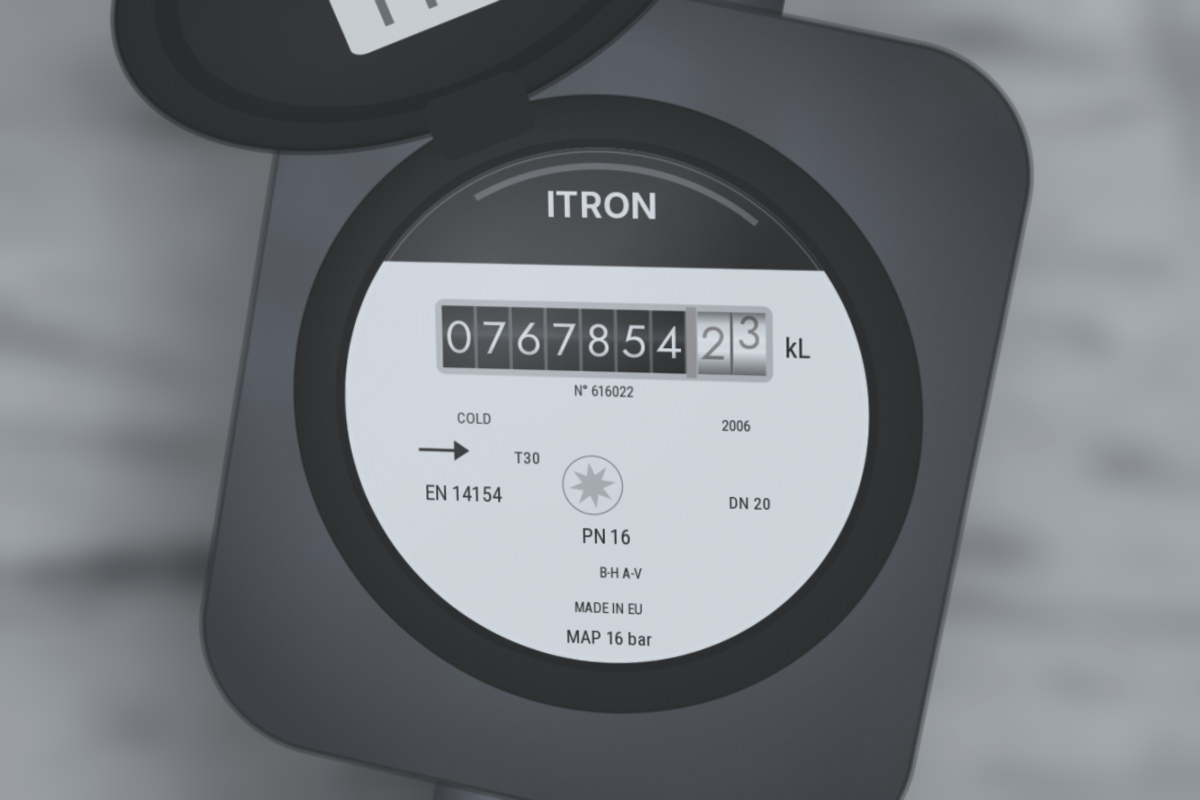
767854.23 kL
